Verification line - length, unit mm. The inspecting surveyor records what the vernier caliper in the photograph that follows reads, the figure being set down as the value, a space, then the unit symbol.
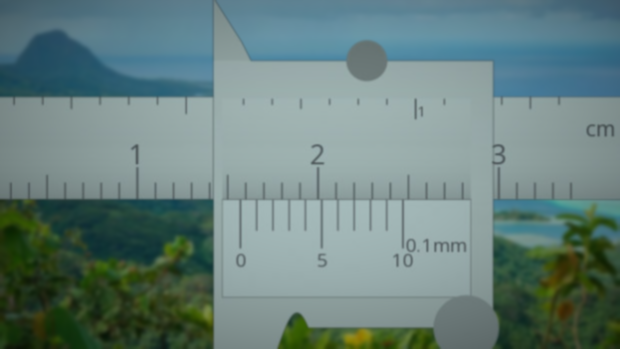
15.7 mm
